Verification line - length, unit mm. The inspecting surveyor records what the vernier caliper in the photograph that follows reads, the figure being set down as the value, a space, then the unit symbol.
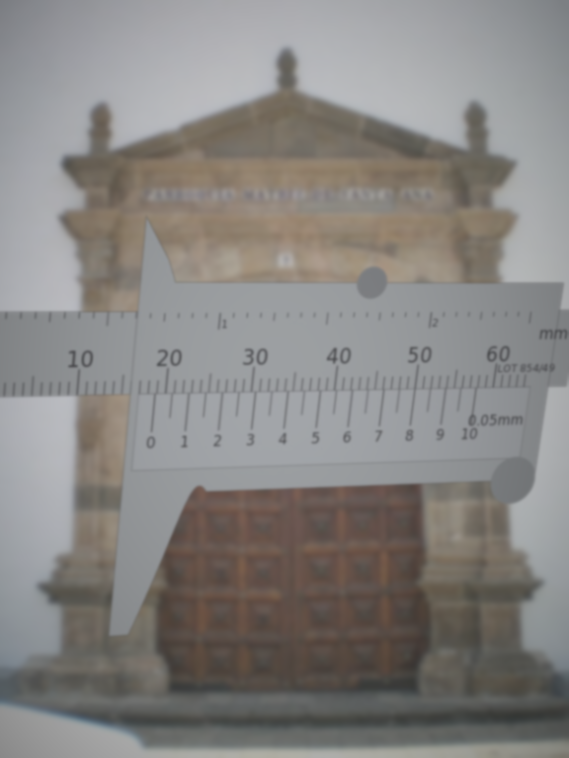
18.8 mm
